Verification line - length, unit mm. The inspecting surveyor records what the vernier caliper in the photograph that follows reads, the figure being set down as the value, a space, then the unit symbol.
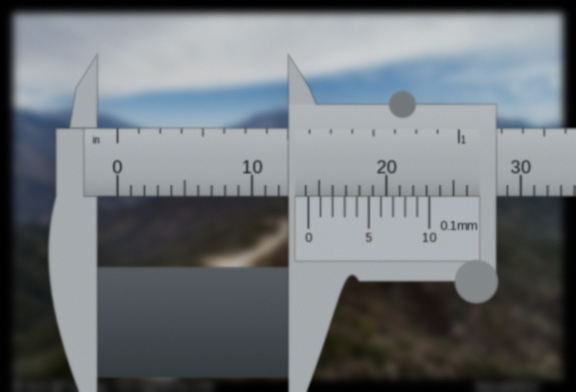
14.2 mm
